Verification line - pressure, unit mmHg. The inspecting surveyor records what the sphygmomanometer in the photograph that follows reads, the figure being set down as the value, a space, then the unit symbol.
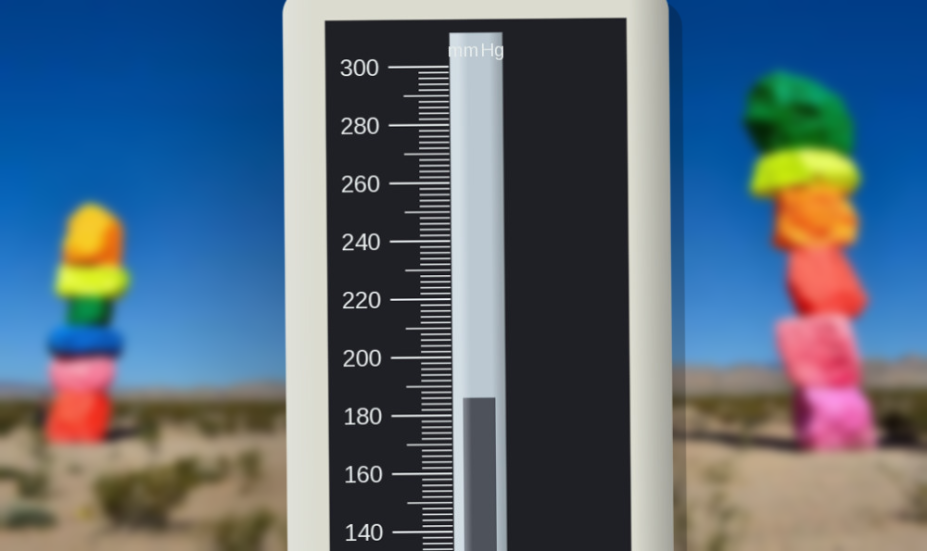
186 mmHg
